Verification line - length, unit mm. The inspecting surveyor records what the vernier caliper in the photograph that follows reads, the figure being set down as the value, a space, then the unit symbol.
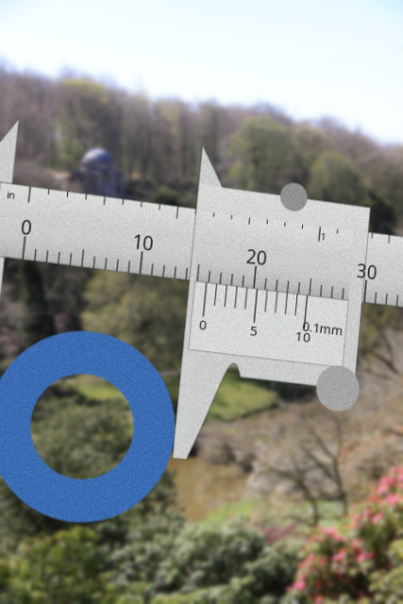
15.8 mm
